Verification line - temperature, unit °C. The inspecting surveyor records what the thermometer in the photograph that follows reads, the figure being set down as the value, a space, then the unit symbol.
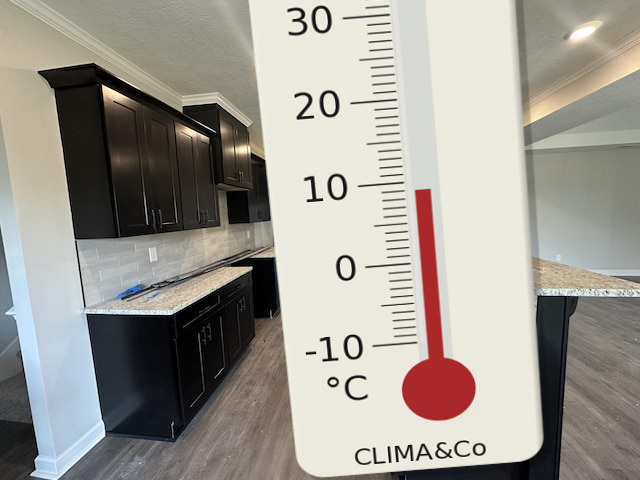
9 °C
